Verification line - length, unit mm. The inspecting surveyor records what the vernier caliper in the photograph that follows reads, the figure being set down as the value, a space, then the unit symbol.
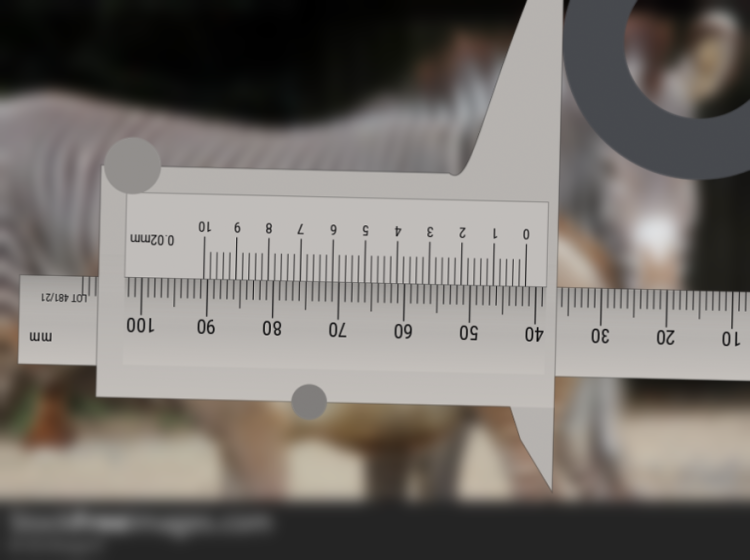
41.6 mm
